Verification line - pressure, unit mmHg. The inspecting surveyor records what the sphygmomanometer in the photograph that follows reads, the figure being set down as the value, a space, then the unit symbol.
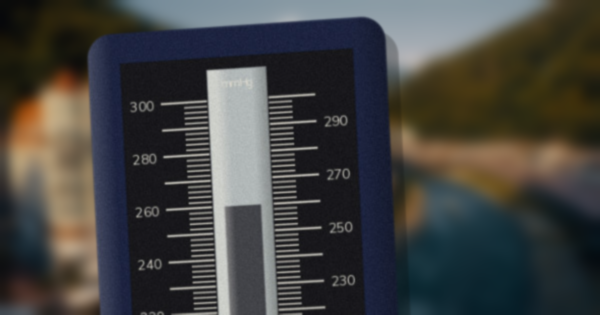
260 mmHg
